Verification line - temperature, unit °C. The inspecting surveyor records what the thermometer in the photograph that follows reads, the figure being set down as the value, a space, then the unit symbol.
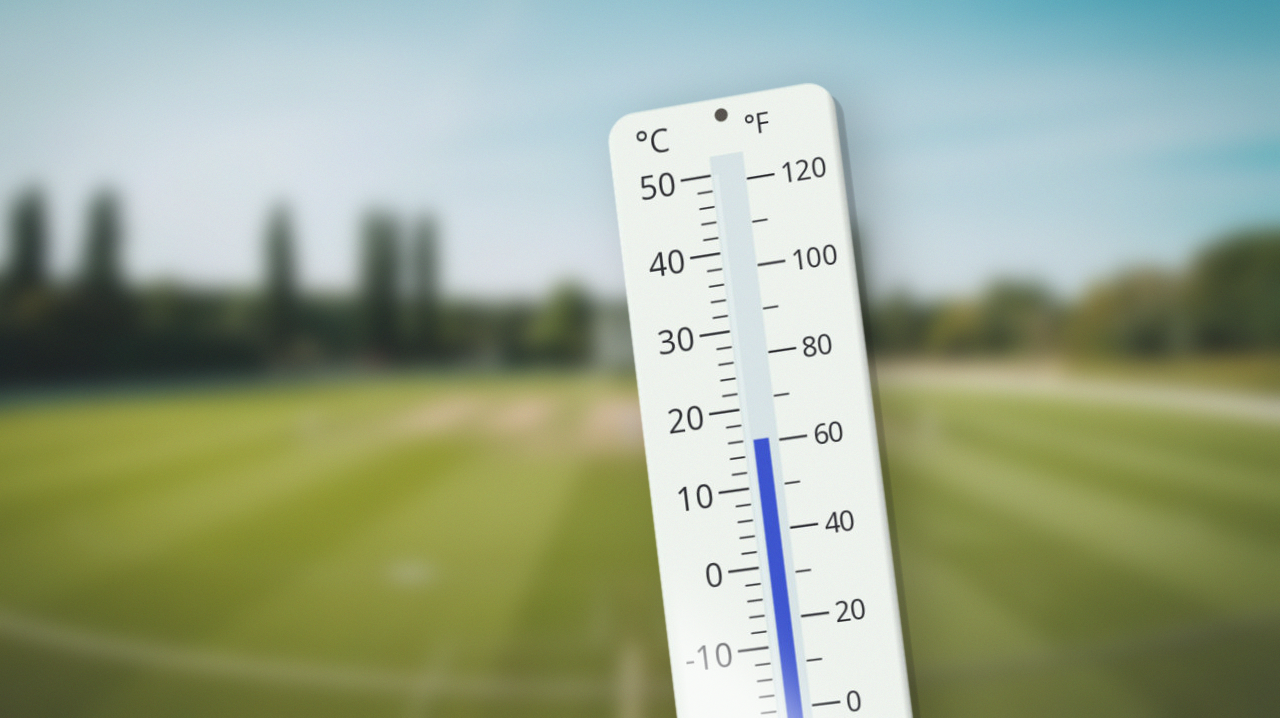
16 °C
